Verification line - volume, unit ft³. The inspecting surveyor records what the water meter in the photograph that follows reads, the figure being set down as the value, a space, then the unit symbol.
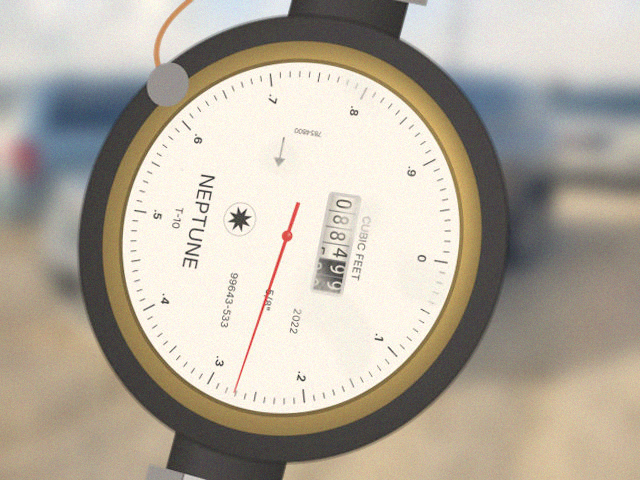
88499.27 ft³
